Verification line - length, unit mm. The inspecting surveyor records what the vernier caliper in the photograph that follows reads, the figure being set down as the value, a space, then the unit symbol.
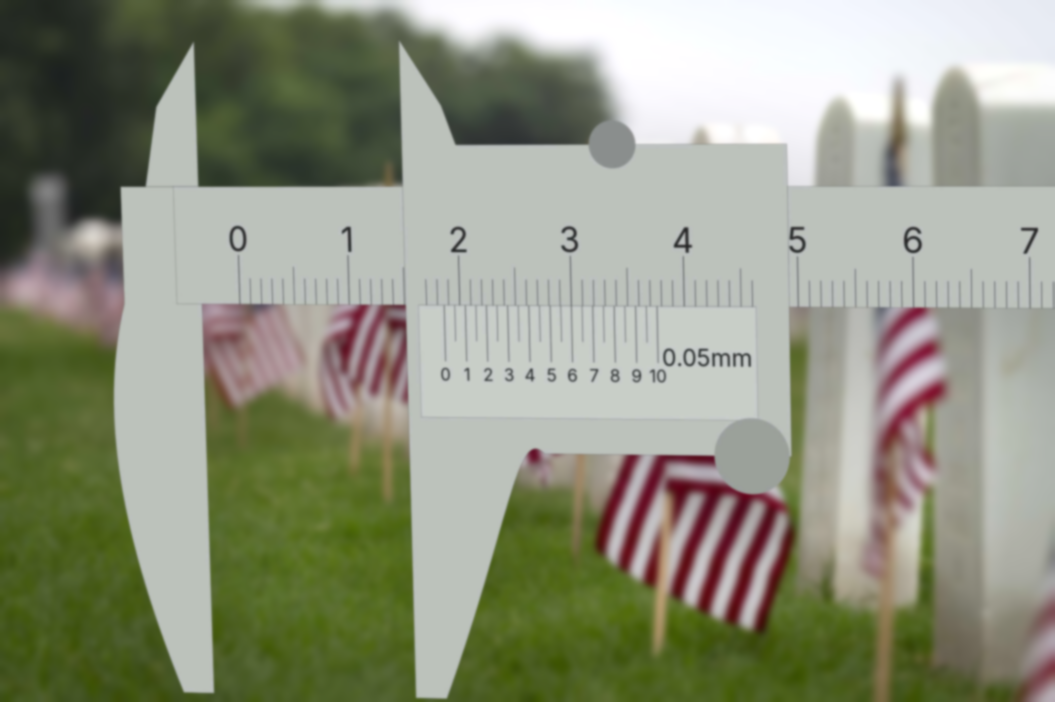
18.6 mm
